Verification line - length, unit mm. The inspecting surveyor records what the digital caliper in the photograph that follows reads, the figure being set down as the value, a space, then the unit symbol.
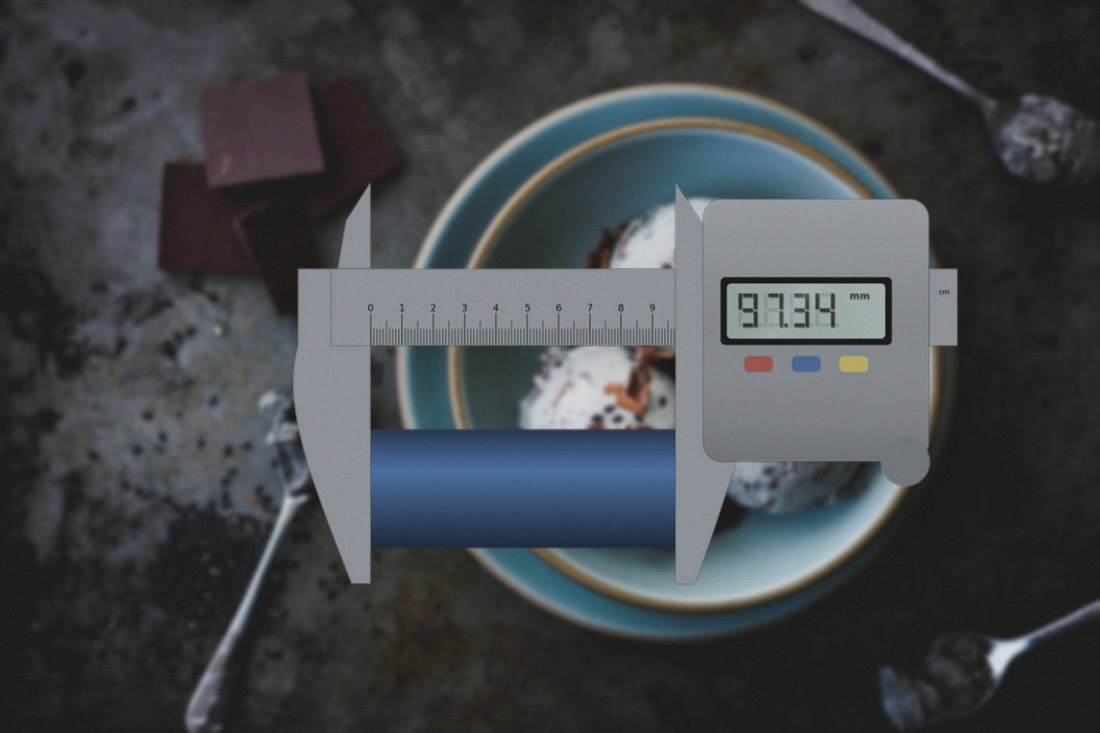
97.34 mm
